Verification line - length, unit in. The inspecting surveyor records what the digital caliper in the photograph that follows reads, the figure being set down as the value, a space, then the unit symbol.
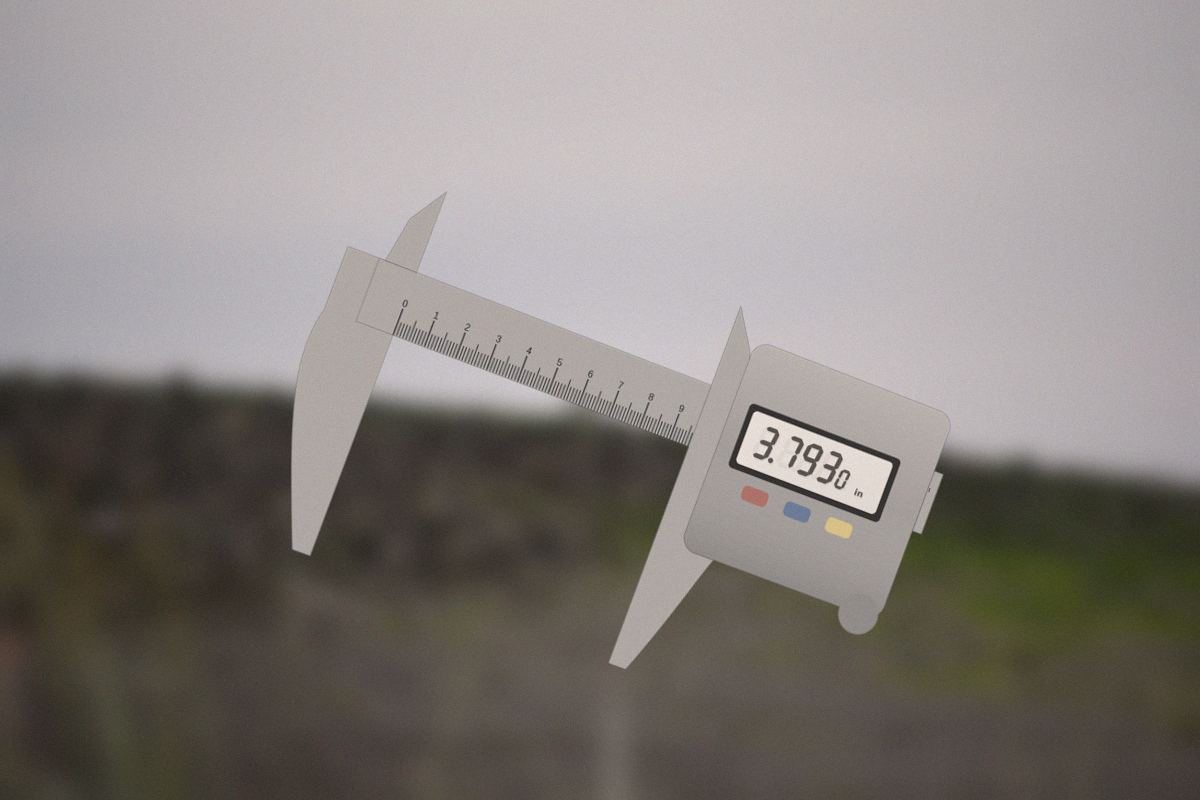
3.7930 in
